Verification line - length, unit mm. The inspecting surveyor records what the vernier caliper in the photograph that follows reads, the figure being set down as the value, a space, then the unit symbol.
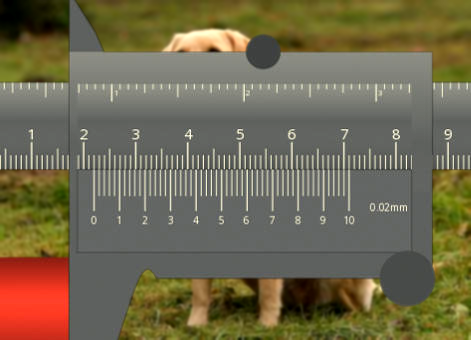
22.0 mm
